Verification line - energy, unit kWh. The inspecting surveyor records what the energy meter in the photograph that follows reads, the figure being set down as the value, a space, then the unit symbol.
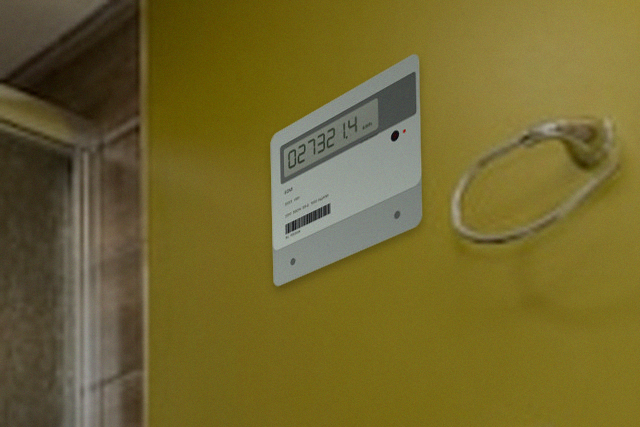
27321.4 kWh
